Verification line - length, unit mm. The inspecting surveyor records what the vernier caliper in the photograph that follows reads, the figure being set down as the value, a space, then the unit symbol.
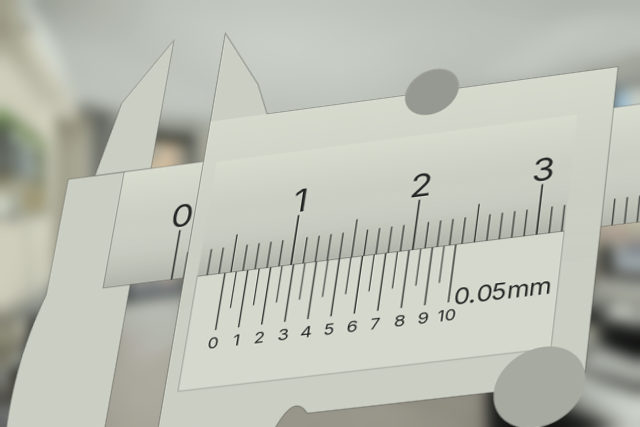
4.5 mm
